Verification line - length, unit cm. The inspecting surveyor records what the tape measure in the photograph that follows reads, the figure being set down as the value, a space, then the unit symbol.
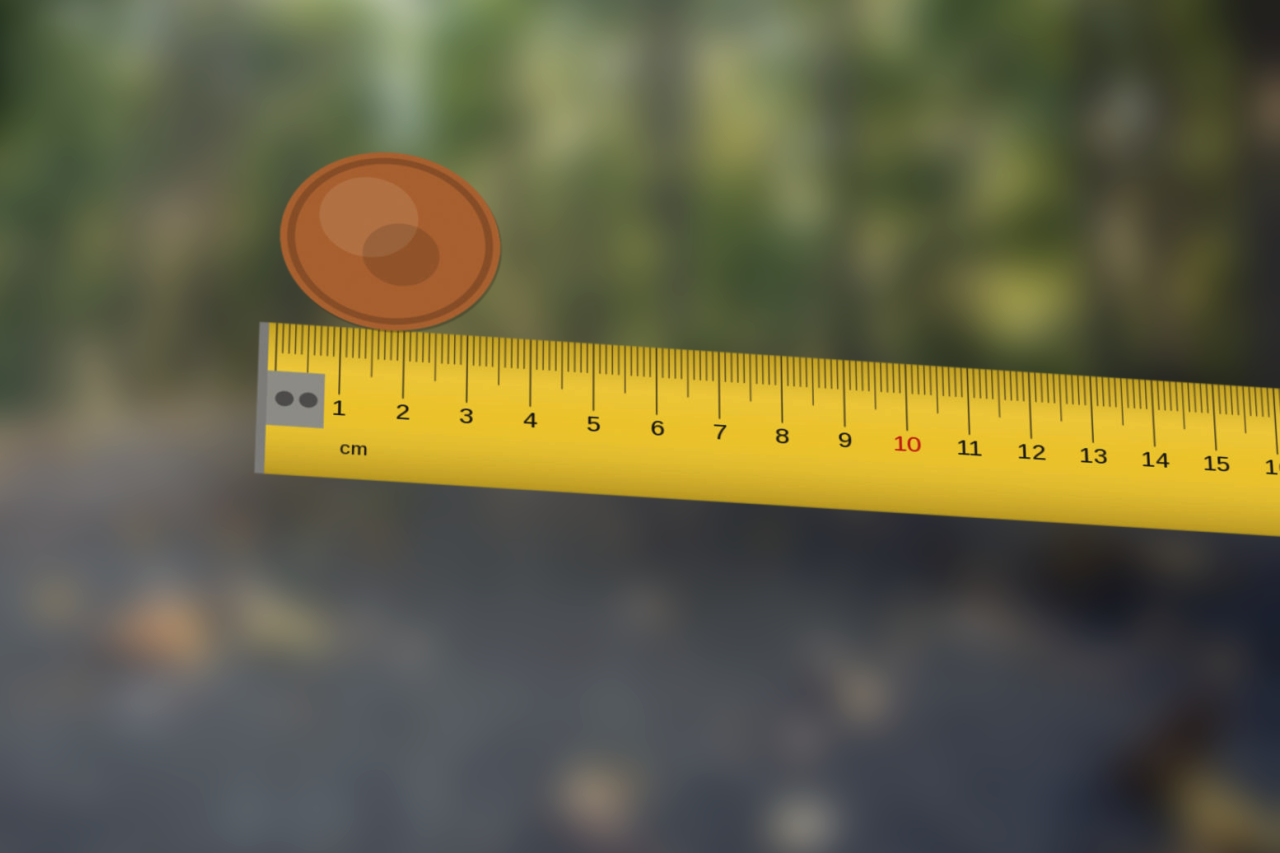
3.5 cm
